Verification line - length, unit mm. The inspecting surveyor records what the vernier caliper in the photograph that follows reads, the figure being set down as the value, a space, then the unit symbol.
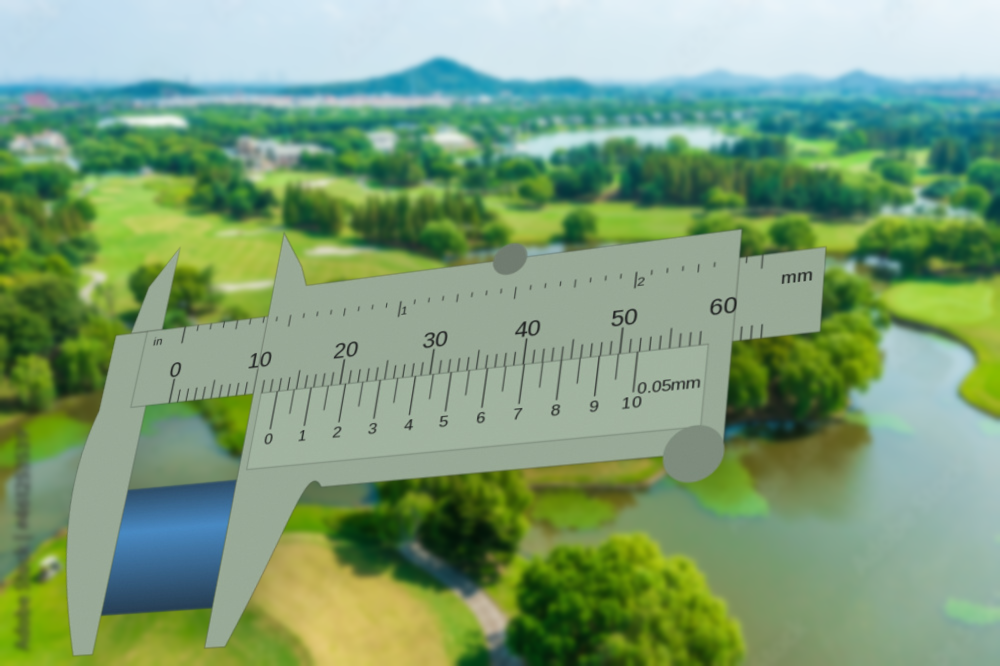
12.8 mm
